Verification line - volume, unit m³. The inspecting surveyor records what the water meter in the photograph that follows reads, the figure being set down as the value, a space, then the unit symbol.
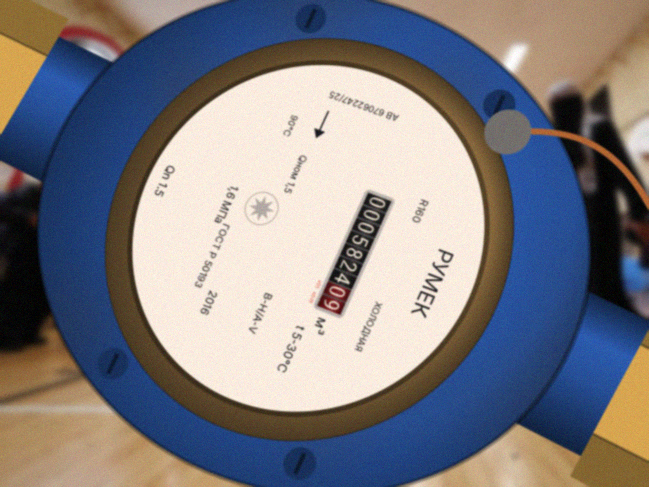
5824.09 m³
